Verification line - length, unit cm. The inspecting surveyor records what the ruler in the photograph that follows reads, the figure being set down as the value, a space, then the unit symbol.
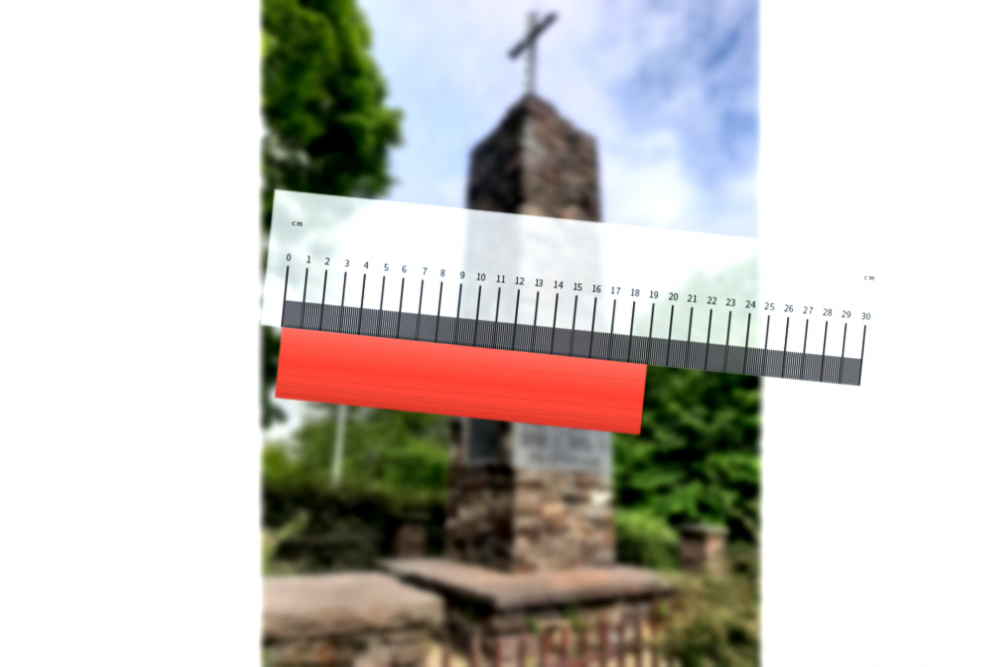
19 cm
